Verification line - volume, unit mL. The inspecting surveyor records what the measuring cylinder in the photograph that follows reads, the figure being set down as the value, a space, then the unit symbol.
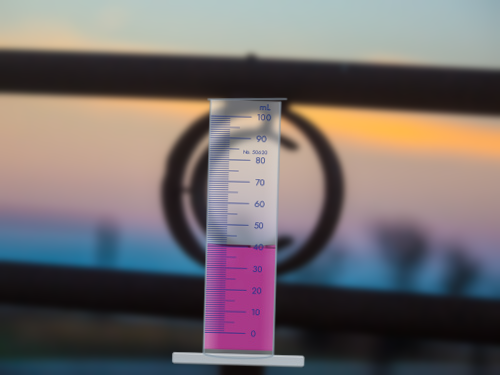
40 mL
